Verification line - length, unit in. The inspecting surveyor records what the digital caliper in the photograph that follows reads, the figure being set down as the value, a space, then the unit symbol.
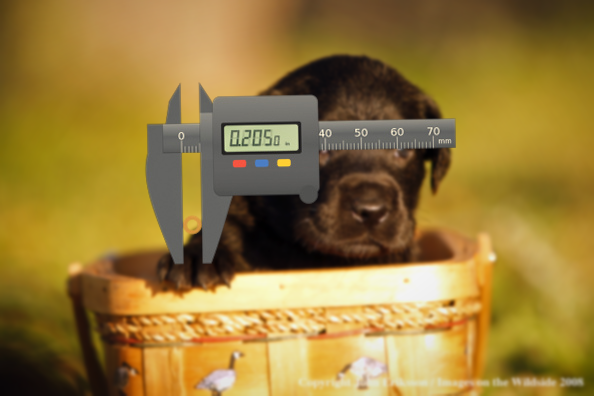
0.2050 in
